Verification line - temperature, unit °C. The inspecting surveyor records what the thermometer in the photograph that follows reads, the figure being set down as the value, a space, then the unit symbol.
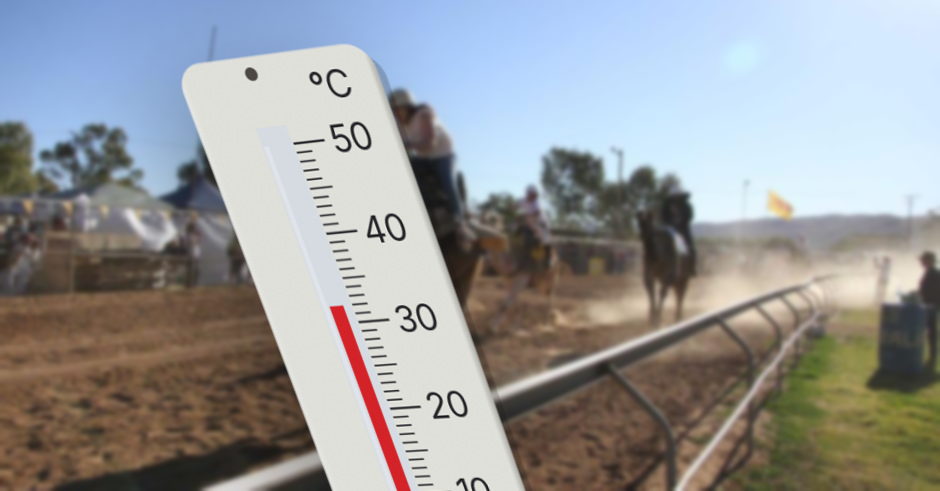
32 °C
